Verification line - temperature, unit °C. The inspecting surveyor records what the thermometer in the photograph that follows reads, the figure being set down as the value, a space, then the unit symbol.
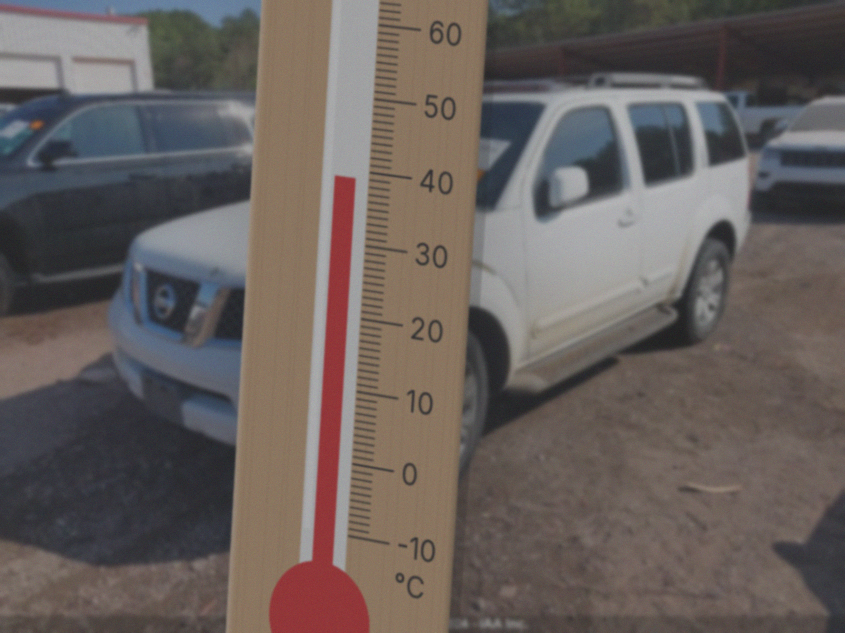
39 °C
